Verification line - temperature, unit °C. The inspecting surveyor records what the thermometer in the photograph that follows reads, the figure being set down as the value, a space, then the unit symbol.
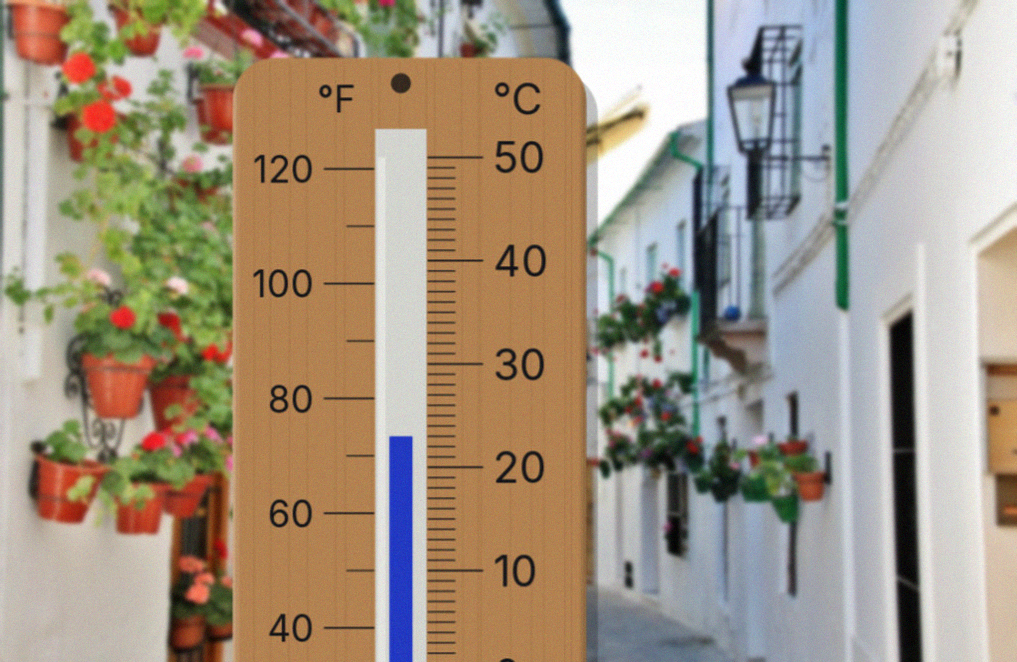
23 °C
